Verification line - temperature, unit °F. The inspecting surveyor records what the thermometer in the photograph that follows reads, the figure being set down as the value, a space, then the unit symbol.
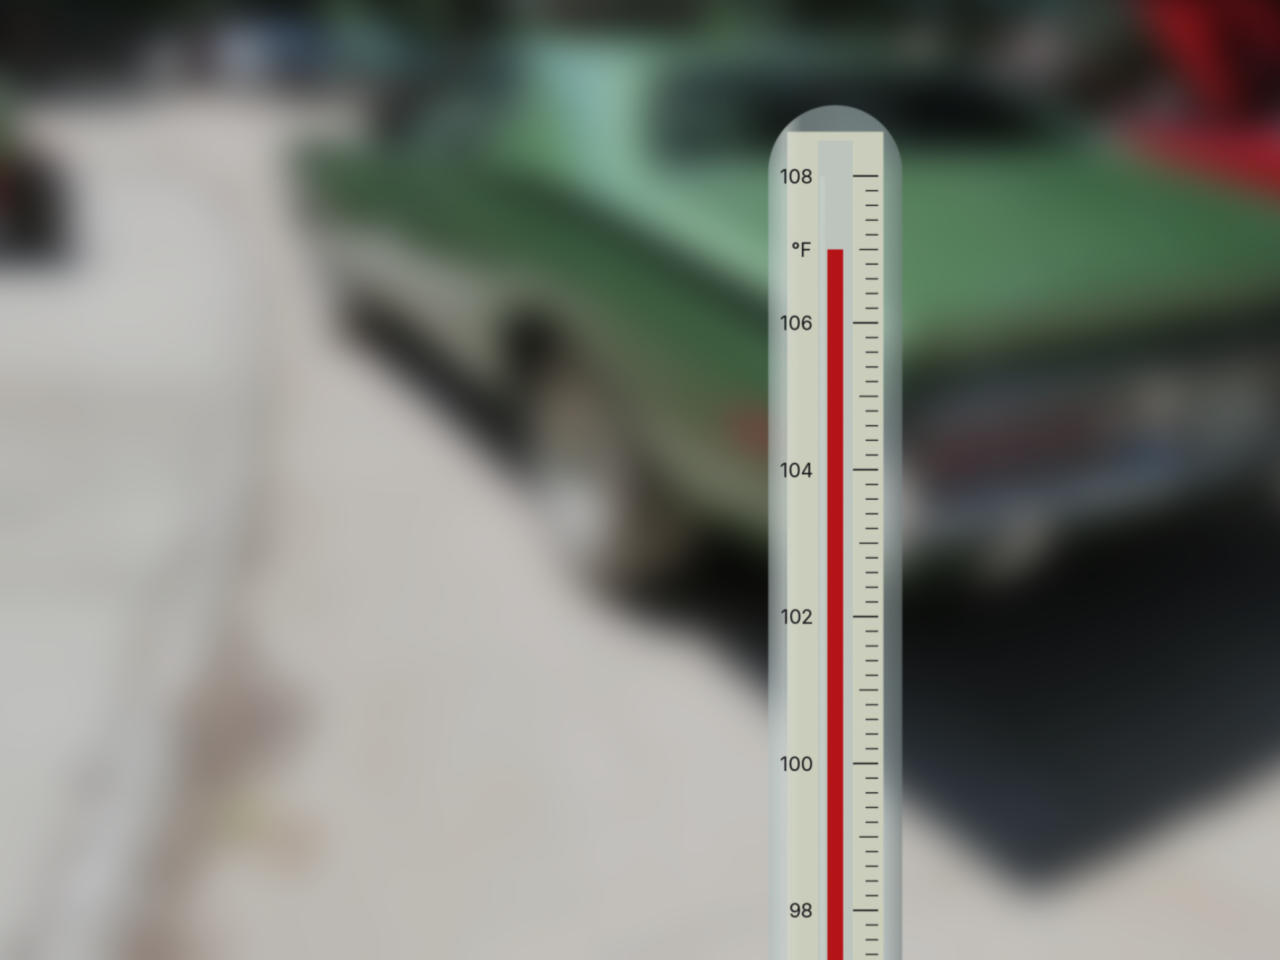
107 °F
